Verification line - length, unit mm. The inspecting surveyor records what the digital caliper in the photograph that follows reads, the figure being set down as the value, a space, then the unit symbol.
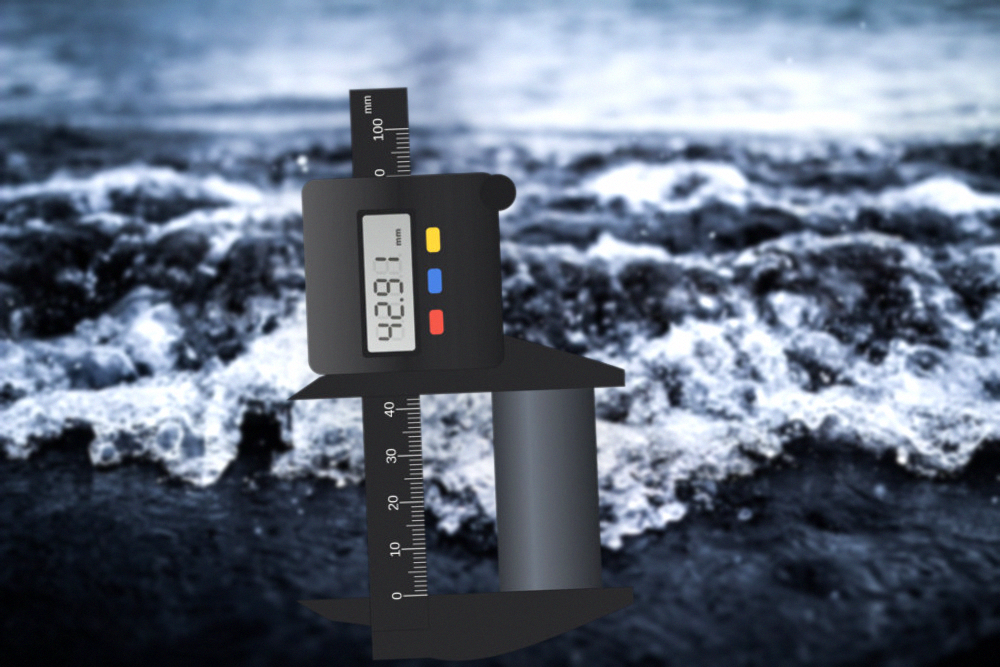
42.91 mm
